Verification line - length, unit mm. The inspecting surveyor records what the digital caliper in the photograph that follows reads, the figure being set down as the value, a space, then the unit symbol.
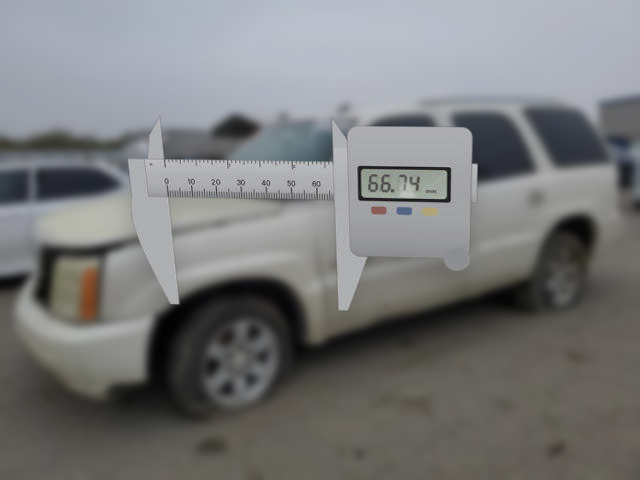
66.74 mm
